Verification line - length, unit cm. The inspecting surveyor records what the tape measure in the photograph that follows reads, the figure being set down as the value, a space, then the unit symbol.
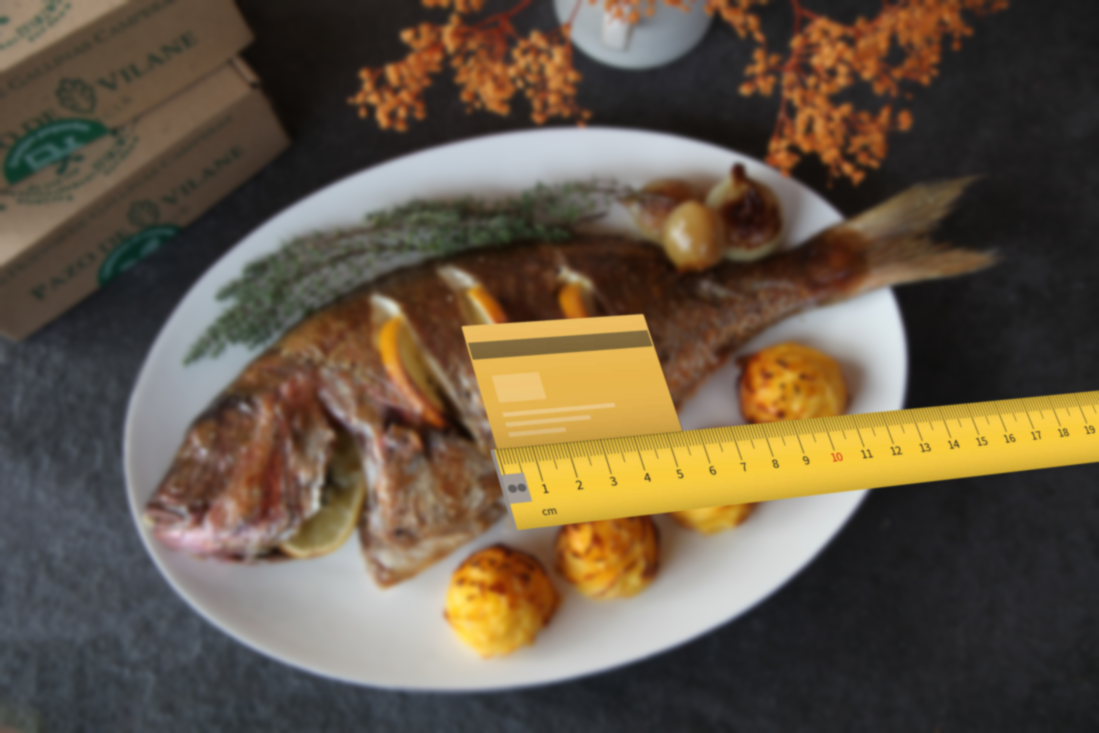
5.5 cm
